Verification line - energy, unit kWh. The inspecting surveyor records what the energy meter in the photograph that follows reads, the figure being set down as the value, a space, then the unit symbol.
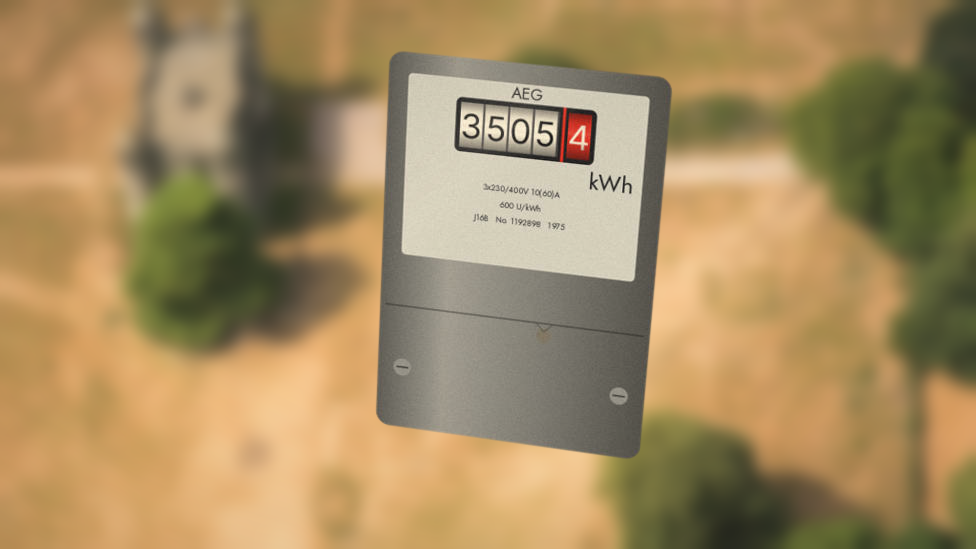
3505.4 kWh
